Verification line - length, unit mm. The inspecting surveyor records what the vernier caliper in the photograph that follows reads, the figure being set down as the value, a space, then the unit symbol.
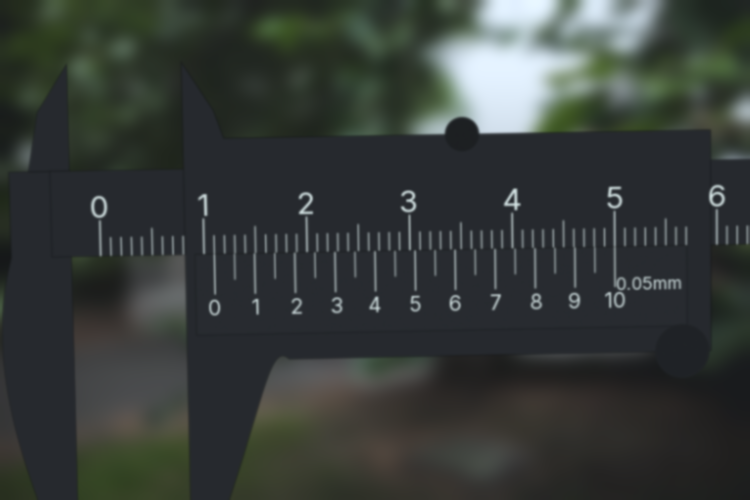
11.0 mm
